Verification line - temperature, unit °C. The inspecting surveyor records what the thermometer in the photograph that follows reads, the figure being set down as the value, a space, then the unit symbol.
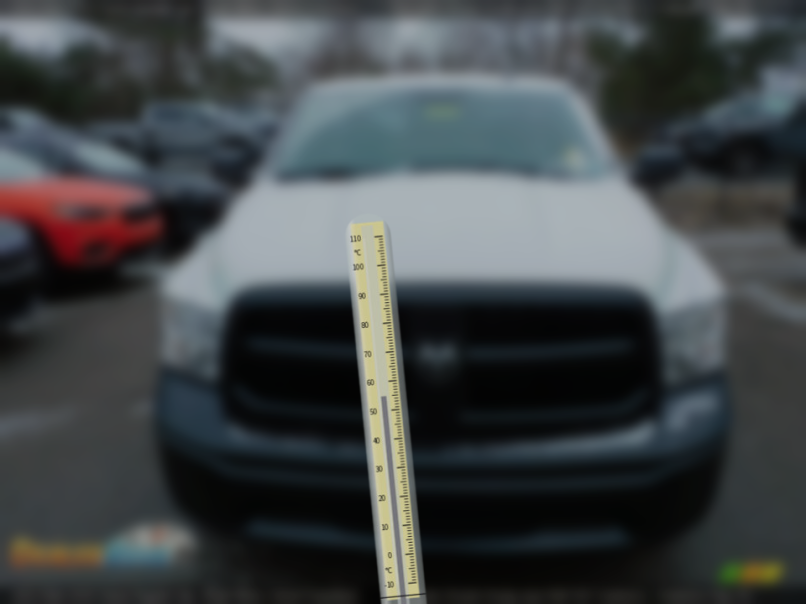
55 °C
